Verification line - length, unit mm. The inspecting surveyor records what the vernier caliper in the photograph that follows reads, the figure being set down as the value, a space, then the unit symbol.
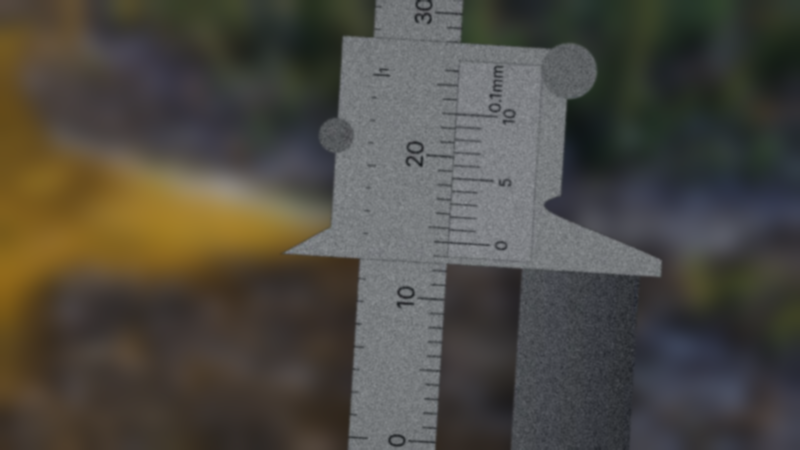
14.0 mm
